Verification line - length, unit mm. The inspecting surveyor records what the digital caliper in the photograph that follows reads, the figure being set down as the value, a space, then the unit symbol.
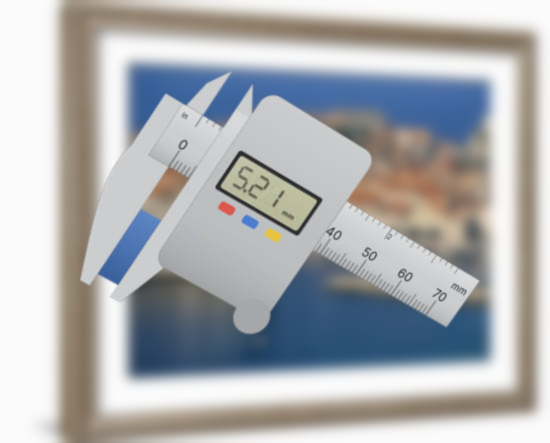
5.21 mm
